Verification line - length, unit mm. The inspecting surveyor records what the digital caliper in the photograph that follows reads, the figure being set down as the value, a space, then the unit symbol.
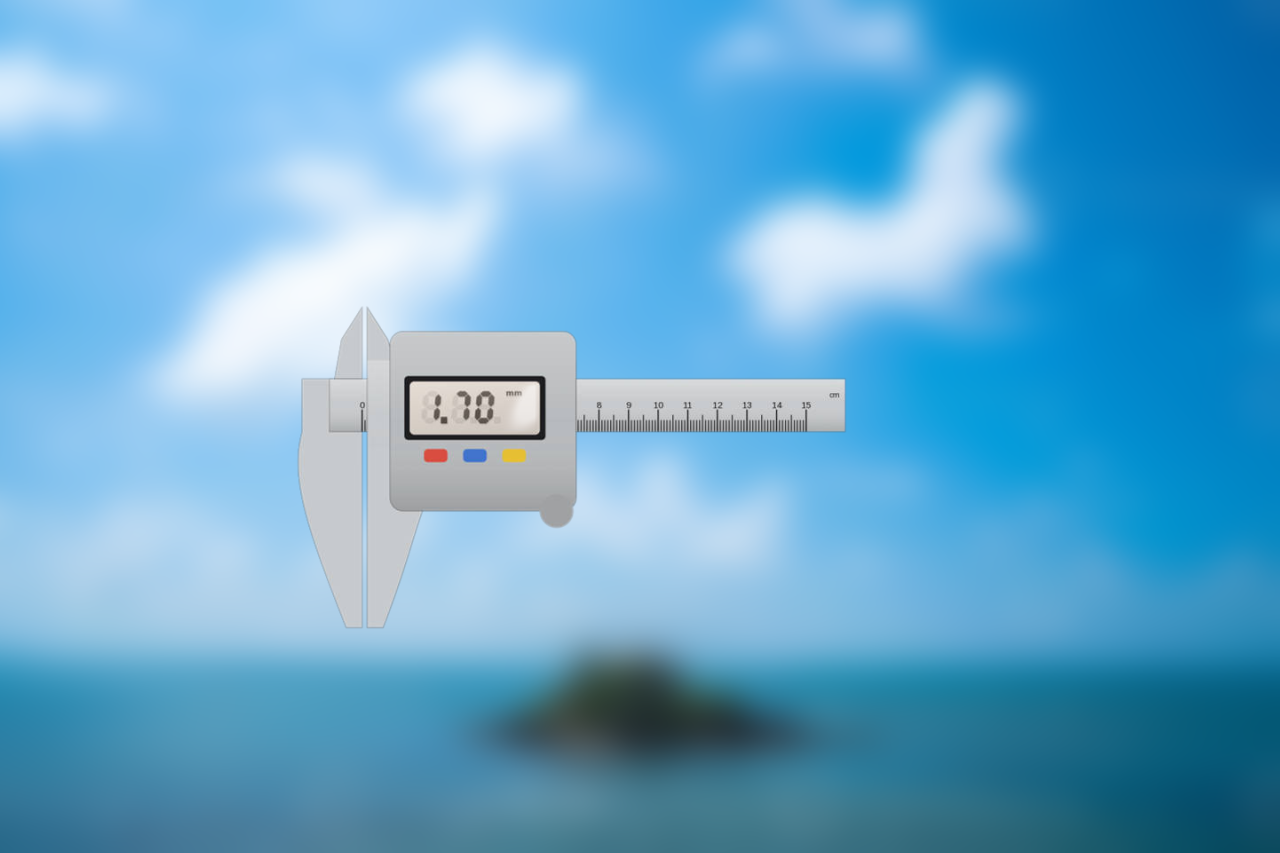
1.70 mm
